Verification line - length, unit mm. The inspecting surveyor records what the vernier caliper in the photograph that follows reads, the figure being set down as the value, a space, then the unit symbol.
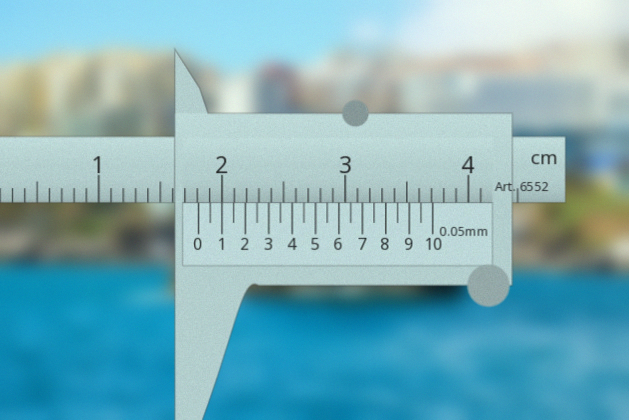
18.1 mm
